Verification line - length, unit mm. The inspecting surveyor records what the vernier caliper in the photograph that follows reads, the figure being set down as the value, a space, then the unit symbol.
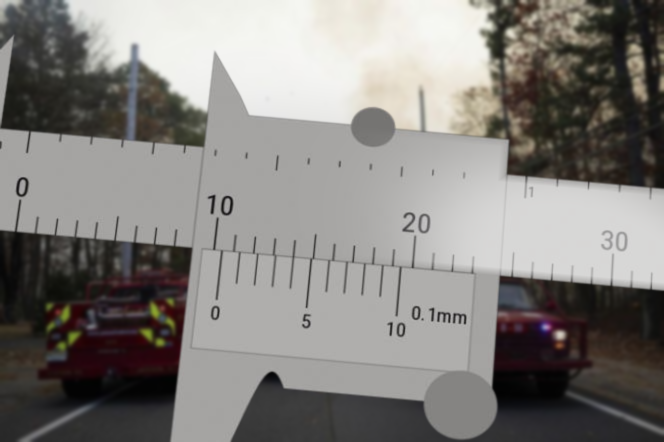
10.4 mm
